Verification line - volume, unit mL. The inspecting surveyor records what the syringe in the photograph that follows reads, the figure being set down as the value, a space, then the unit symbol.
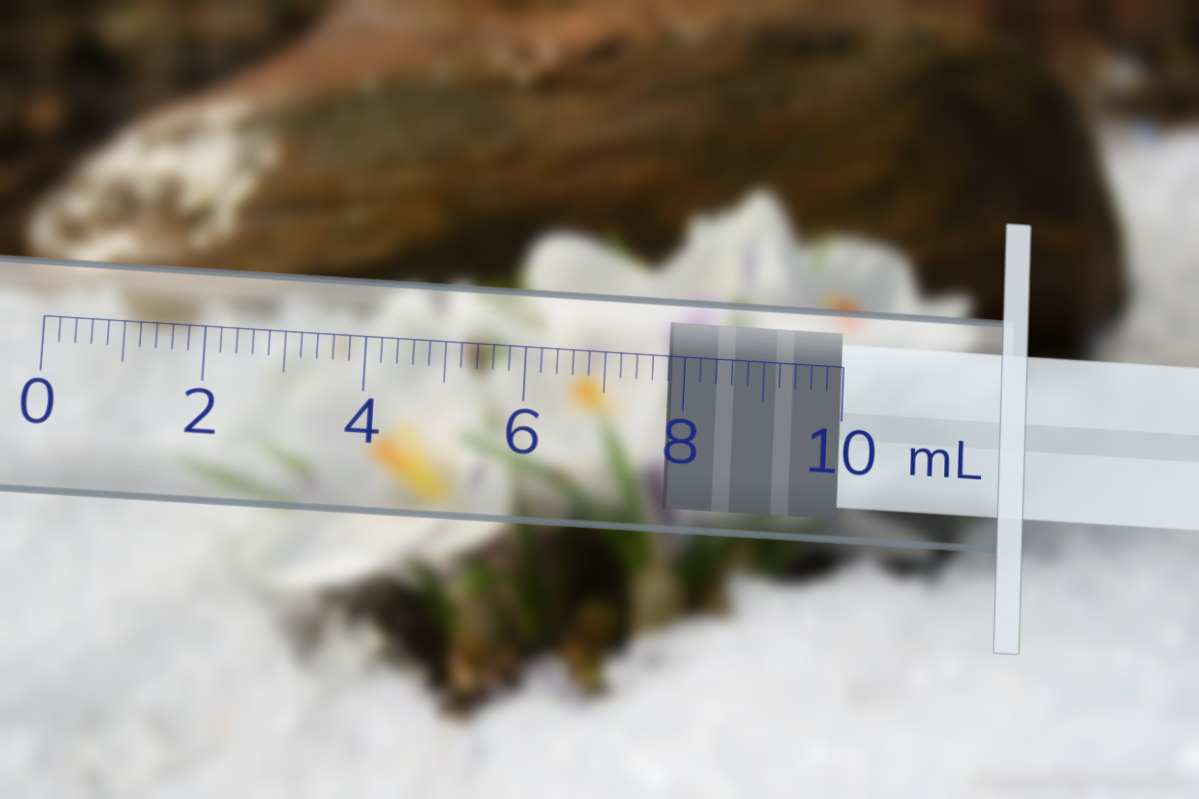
7.8 mL
